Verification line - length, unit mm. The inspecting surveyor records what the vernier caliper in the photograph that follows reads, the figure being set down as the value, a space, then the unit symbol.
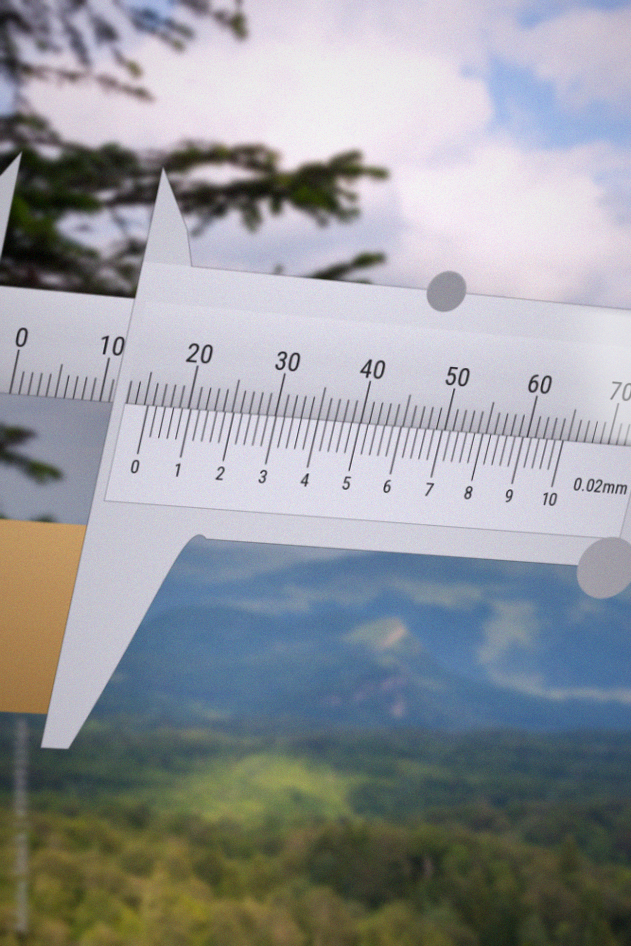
15.4 mm
